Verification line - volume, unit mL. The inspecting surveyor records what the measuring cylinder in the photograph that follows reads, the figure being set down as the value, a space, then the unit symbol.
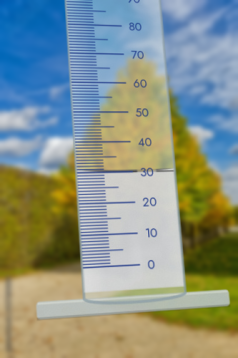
30 mL
